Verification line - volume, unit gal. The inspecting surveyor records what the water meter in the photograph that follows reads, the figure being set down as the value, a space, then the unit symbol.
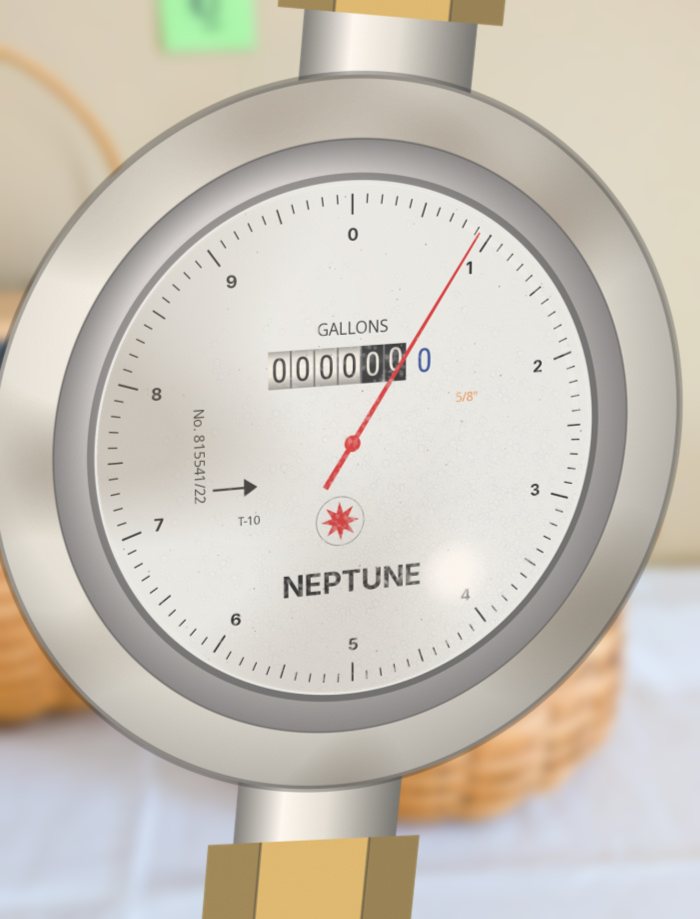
0.9 gal
